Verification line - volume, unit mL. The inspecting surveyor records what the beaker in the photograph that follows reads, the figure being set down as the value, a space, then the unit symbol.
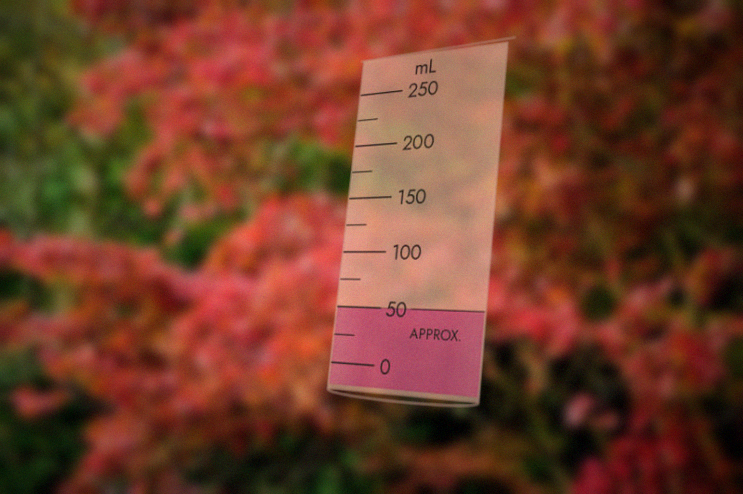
50 mL
